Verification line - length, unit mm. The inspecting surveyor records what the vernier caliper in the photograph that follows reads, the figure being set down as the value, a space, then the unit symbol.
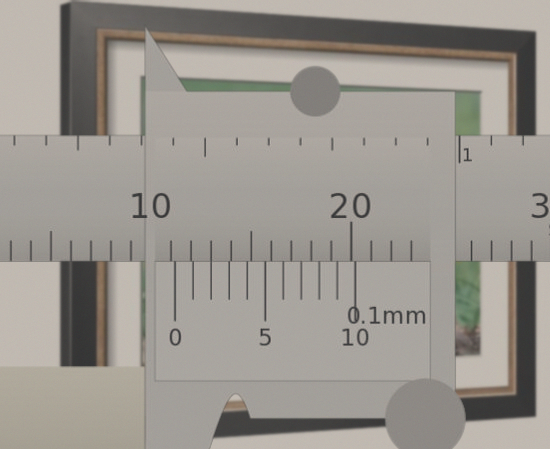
11.2 mm
